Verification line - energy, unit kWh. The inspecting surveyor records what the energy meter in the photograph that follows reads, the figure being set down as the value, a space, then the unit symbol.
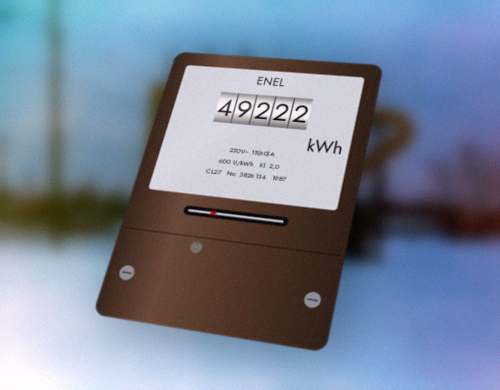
49222 kWh
